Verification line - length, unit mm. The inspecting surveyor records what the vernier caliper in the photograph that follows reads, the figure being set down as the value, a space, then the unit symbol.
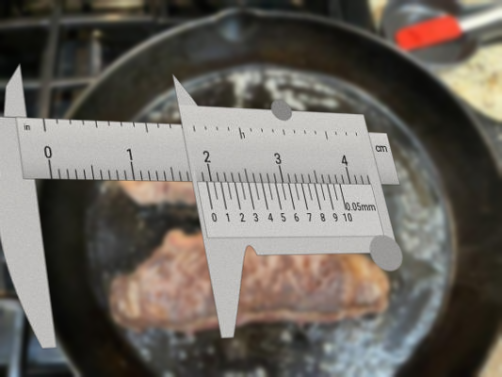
19.4 mm
